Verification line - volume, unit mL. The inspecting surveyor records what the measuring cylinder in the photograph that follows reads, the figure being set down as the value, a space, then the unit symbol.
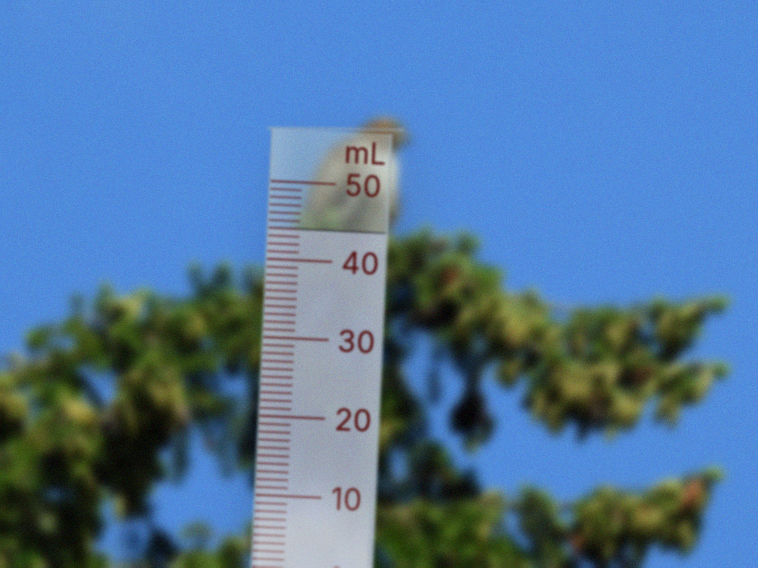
44 mL
